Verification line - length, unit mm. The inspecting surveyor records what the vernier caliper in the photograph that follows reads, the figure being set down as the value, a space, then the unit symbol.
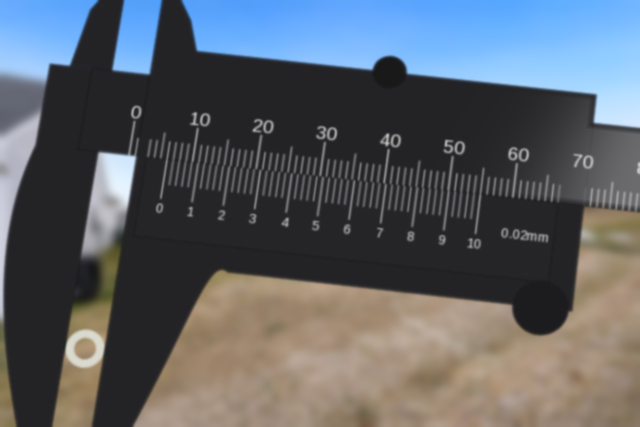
6.0 mm
